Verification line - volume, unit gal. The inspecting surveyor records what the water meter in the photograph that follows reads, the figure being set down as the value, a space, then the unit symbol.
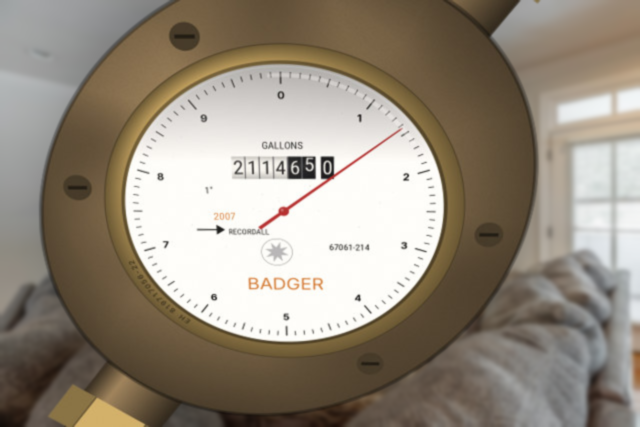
2114651.4 gal
